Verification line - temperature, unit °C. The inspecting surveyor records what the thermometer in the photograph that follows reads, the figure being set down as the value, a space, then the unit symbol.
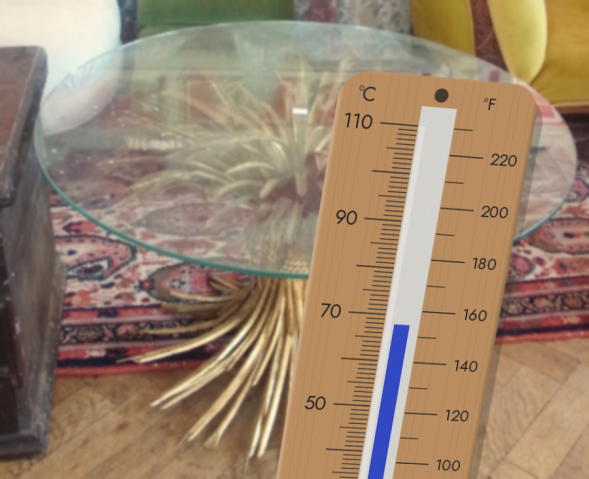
68 °C
